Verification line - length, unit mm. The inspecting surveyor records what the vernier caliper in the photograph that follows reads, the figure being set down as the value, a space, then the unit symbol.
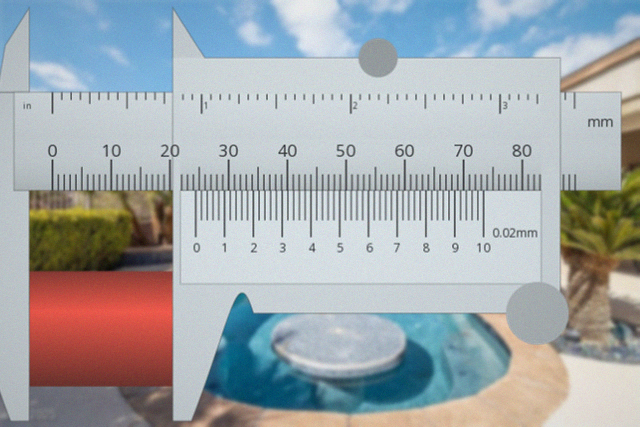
24.4 mm
